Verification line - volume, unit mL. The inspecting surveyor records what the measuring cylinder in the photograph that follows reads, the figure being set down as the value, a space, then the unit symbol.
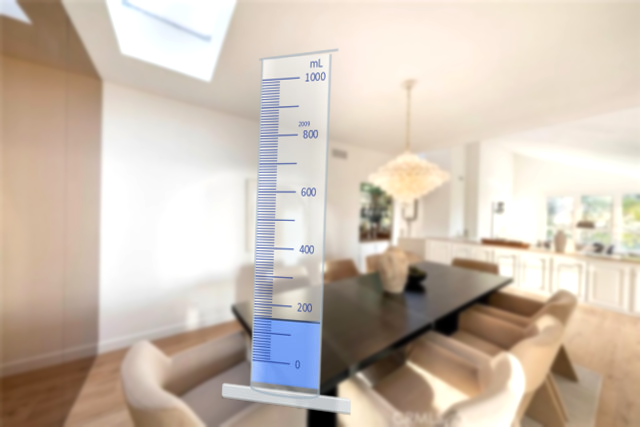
150 mL
